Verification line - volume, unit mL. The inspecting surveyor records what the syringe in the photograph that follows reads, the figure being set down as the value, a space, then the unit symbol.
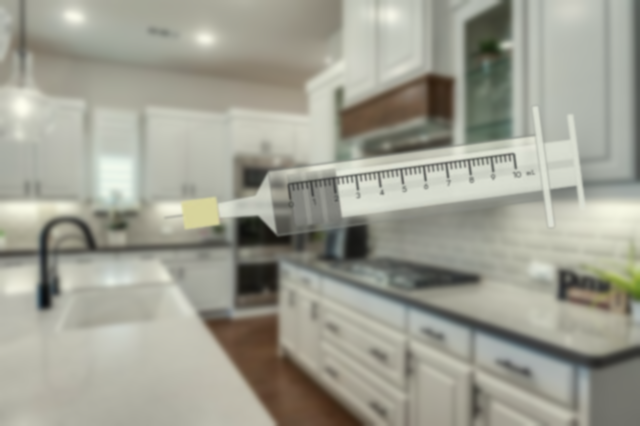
0 mL
